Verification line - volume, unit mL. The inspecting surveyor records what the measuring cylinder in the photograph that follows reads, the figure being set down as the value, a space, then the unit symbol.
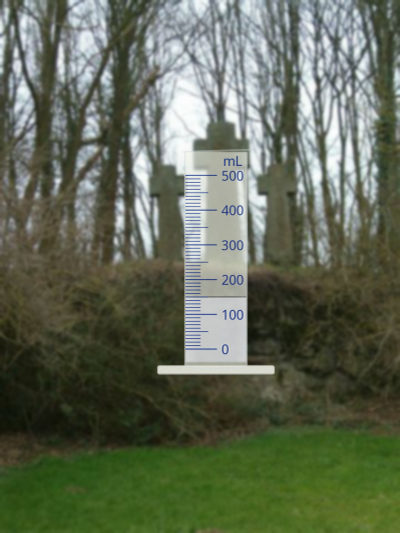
150 mL
